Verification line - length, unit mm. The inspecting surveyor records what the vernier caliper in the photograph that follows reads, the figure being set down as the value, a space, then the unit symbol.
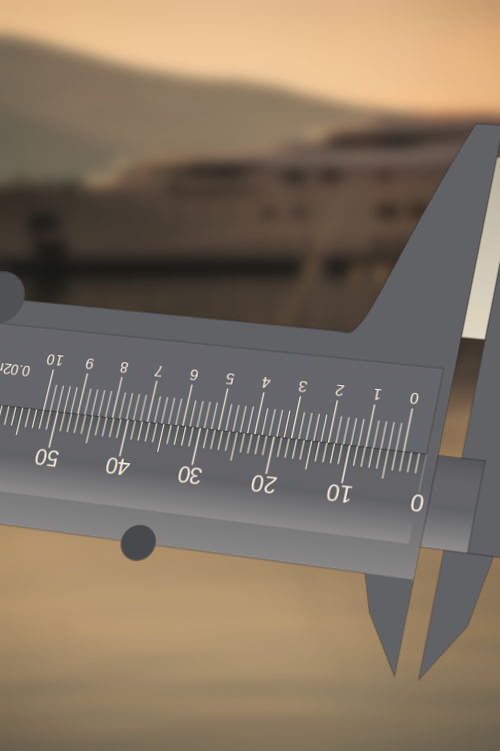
3.0 mm
